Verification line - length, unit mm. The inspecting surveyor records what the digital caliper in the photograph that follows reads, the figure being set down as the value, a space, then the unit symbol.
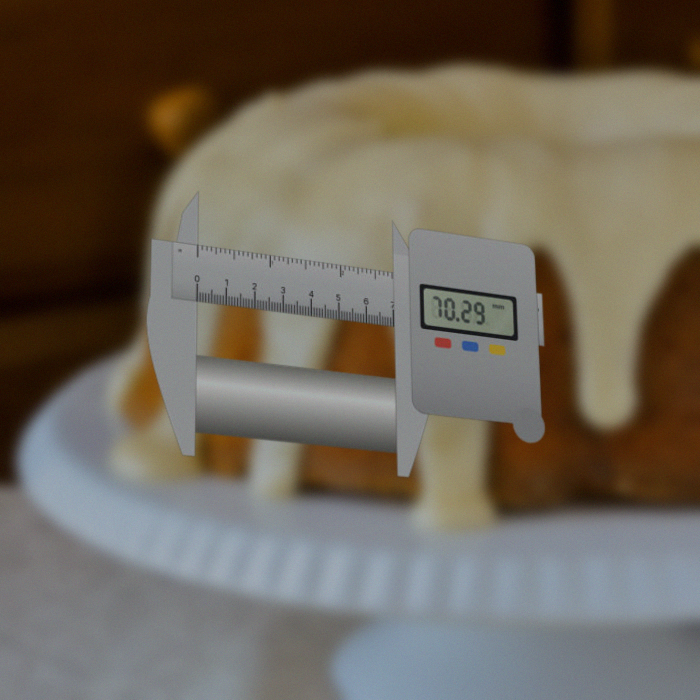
70.29 mm
